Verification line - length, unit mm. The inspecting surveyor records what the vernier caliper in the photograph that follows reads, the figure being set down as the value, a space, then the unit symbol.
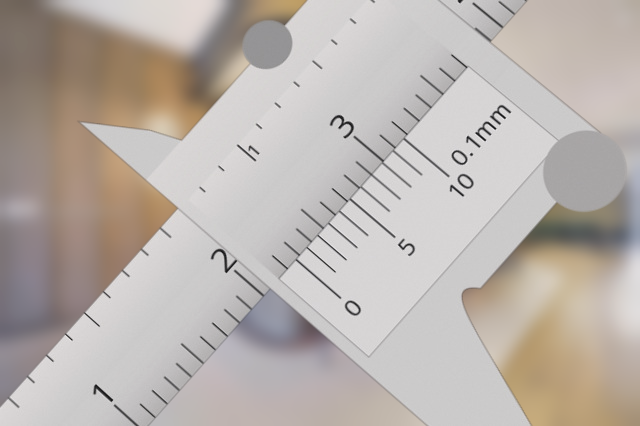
22.7 mm
